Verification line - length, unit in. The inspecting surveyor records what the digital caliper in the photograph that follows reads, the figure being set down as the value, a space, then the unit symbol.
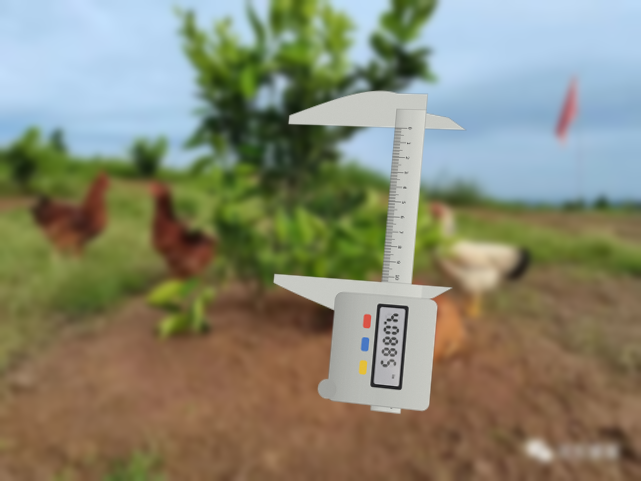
4.0885 in
